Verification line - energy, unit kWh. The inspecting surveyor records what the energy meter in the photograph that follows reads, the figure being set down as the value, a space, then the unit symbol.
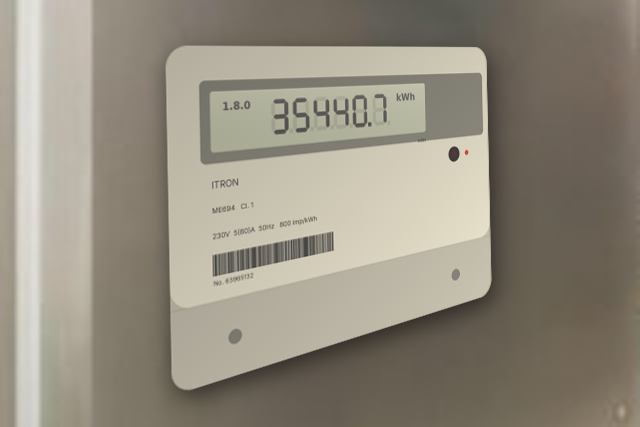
35440.7 kWh
